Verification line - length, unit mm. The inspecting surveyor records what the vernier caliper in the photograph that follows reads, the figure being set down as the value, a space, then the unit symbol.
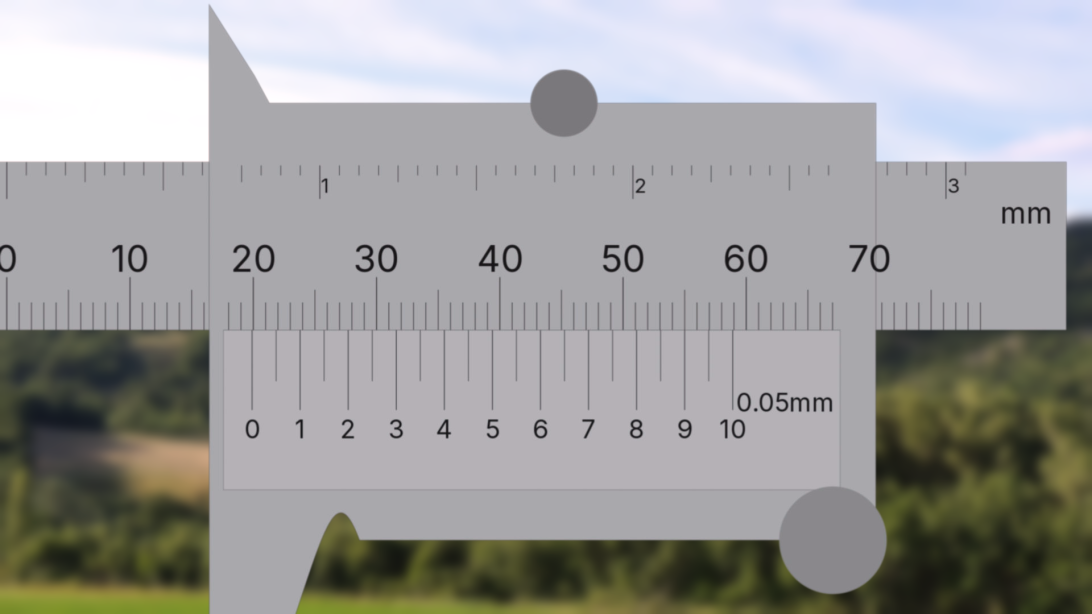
19.9 mm
